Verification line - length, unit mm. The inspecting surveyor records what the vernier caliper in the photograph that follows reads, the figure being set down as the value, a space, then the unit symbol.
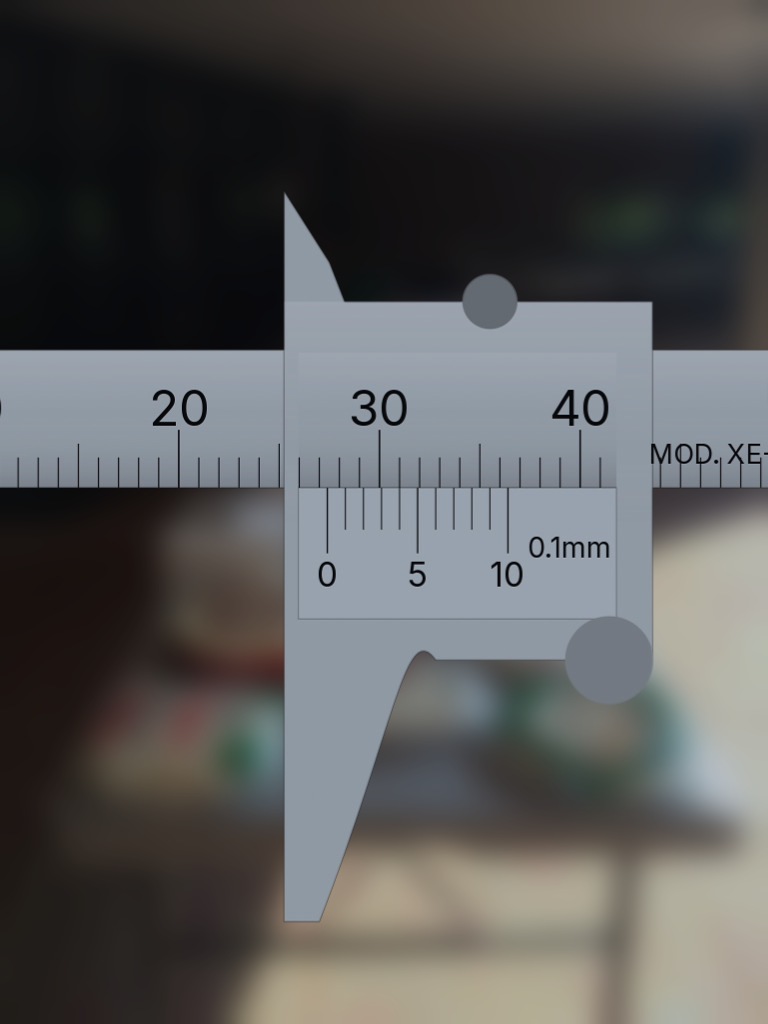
27.4 mm
